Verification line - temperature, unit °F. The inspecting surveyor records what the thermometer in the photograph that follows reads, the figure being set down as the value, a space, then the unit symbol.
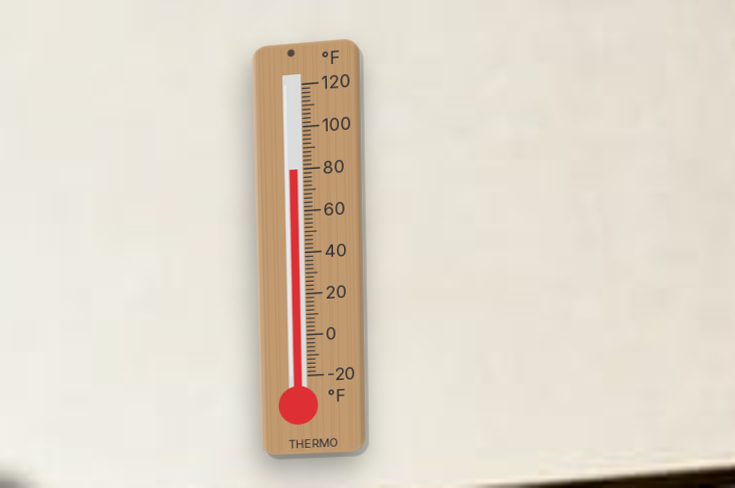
80 °F
